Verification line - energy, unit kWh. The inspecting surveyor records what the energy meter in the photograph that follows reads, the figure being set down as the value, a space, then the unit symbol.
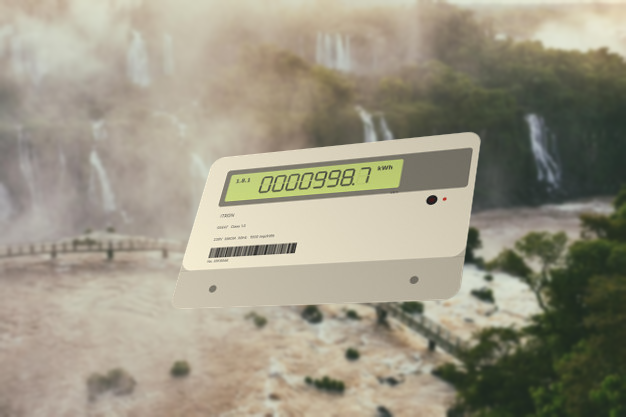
998.7 kWh
